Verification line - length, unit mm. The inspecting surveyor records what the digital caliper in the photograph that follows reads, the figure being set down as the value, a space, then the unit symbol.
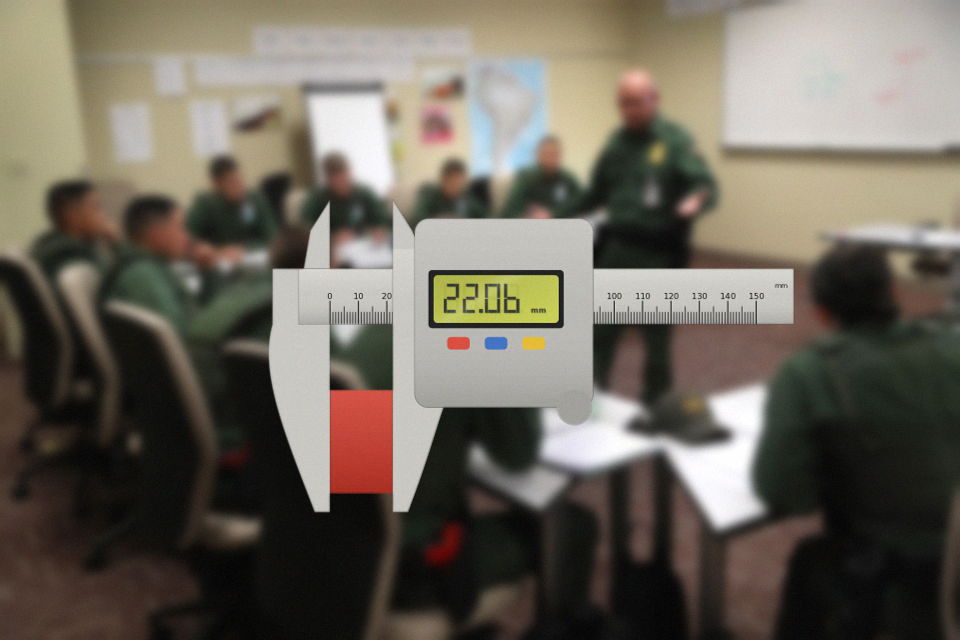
22.06 mm
